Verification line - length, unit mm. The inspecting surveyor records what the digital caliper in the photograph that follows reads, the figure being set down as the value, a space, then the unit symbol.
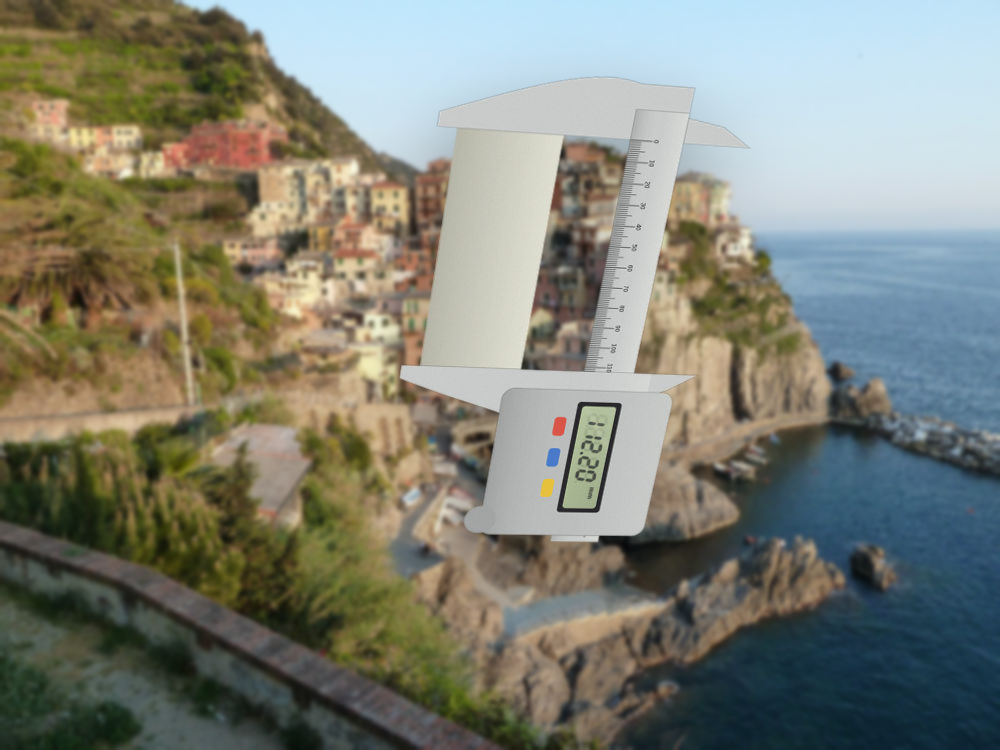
112.20 mm
